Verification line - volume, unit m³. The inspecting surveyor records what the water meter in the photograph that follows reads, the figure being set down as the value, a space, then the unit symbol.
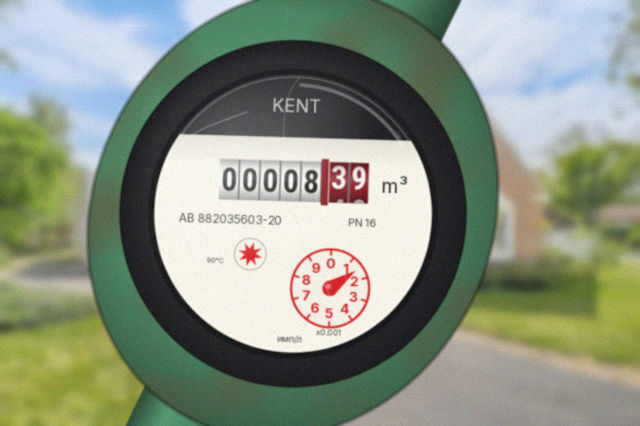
8.391 m³
